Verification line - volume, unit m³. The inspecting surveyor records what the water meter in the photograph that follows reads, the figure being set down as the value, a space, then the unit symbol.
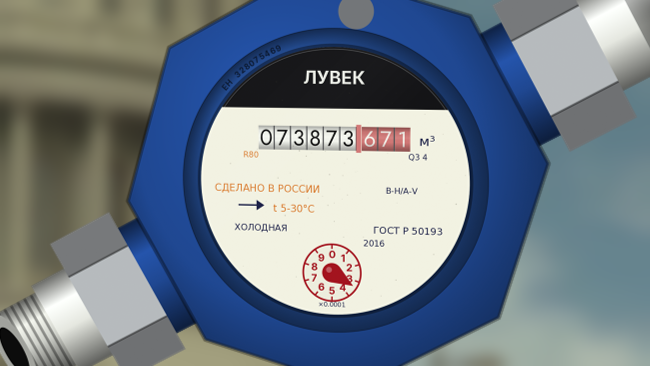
73873.6713 m³
